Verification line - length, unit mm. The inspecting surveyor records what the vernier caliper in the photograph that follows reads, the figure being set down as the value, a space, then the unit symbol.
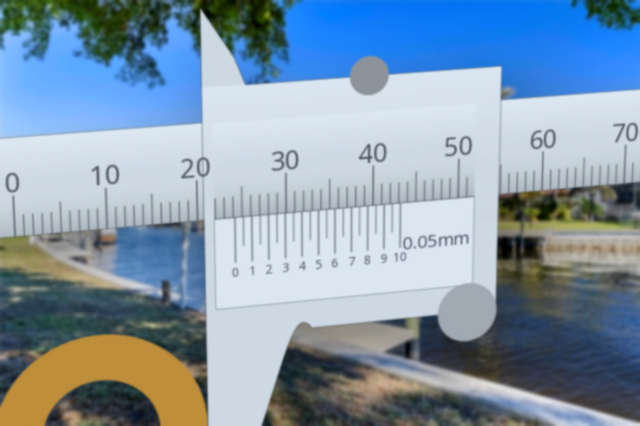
24.2 mm
